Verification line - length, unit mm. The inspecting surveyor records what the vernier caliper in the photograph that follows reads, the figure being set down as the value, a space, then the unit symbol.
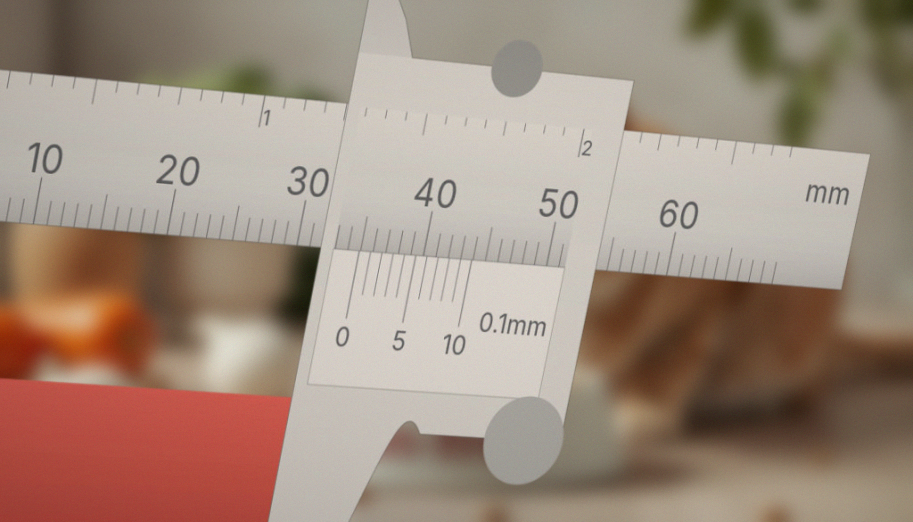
34.9 mm
